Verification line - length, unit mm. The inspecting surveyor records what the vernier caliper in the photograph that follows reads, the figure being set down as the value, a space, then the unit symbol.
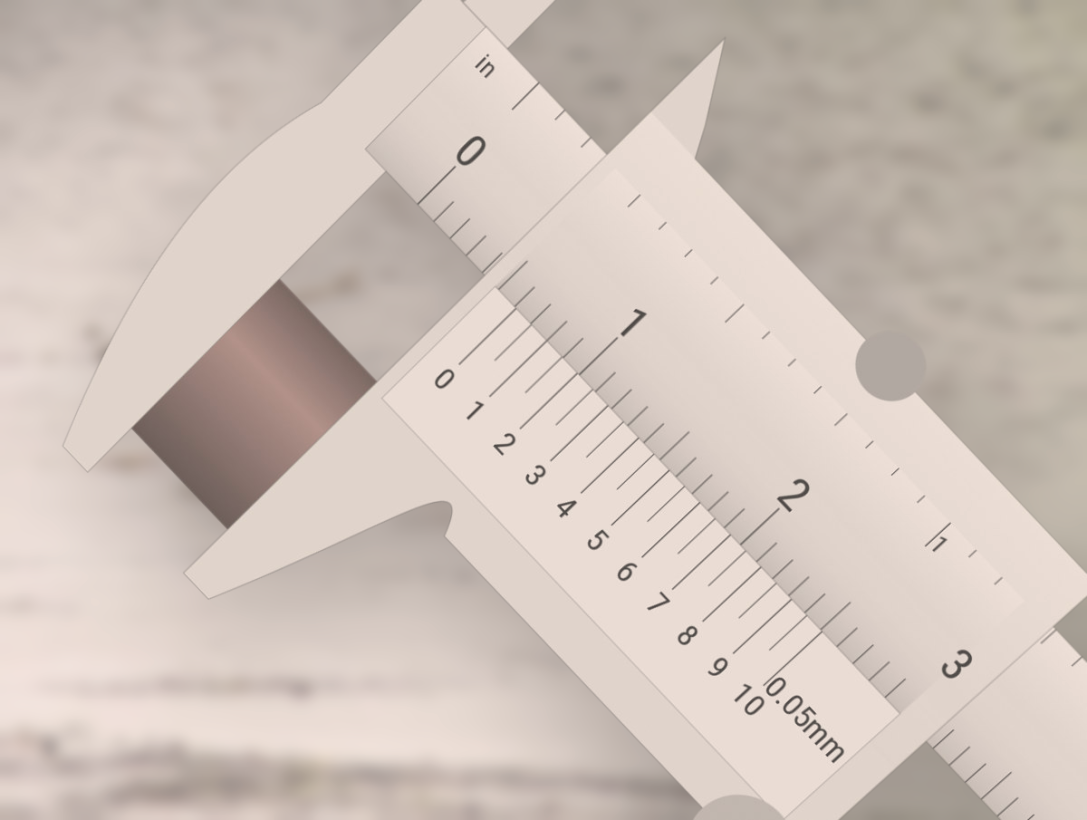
6.10 mm
